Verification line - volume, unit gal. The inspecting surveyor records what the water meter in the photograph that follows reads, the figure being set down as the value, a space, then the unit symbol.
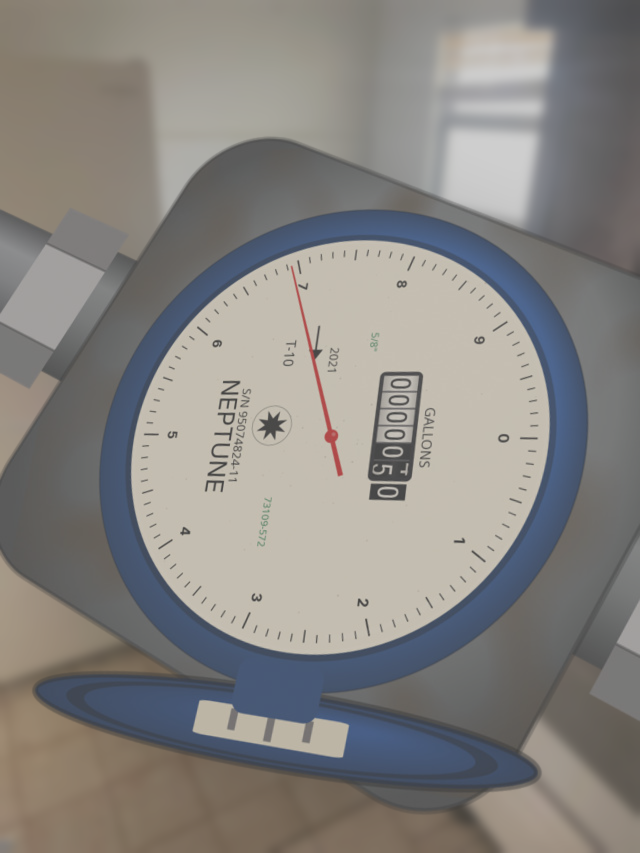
46.9 gal
